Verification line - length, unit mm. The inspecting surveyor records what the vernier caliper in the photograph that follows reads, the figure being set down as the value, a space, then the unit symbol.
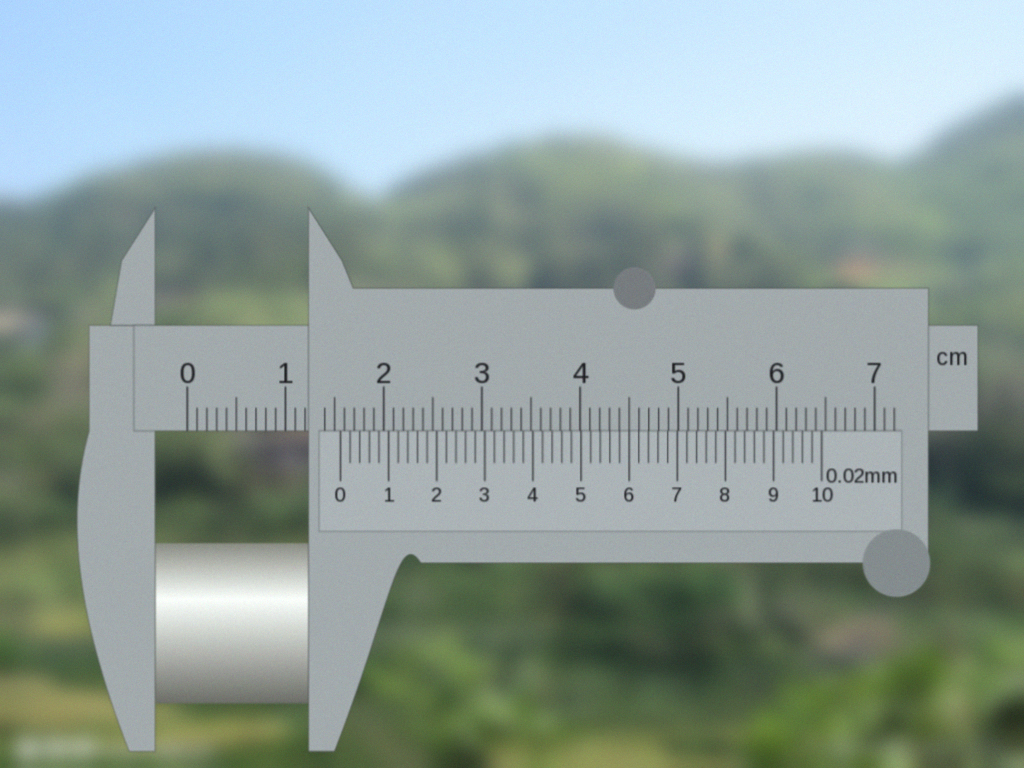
15.6 mm
